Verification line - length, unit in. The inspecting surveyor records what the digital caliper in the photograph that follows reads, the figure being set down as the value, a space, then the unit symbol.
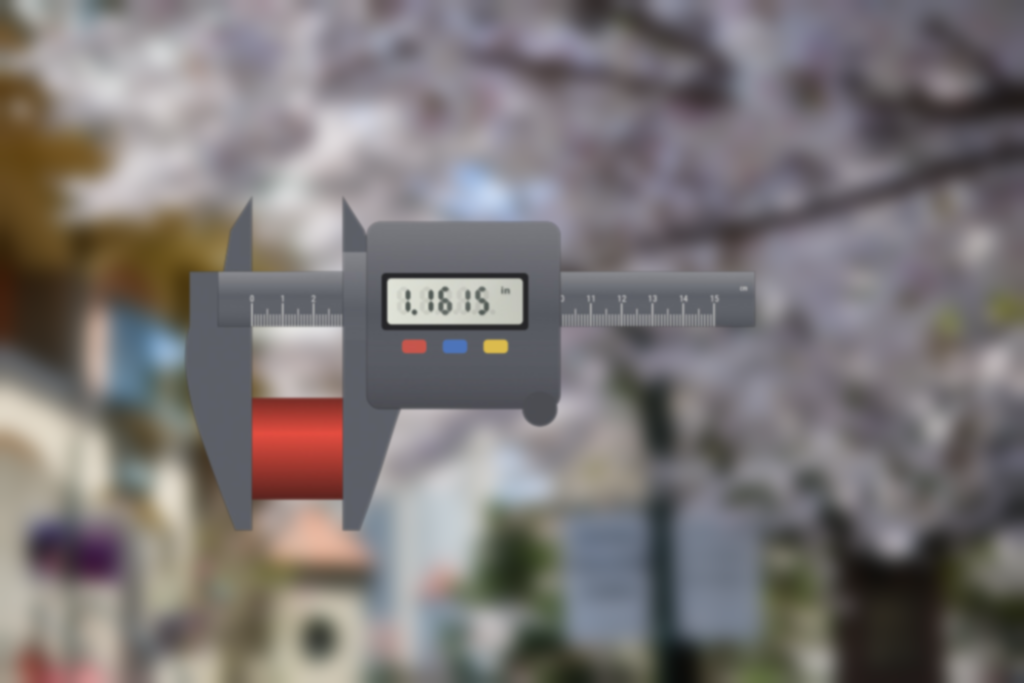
1.1615 in
